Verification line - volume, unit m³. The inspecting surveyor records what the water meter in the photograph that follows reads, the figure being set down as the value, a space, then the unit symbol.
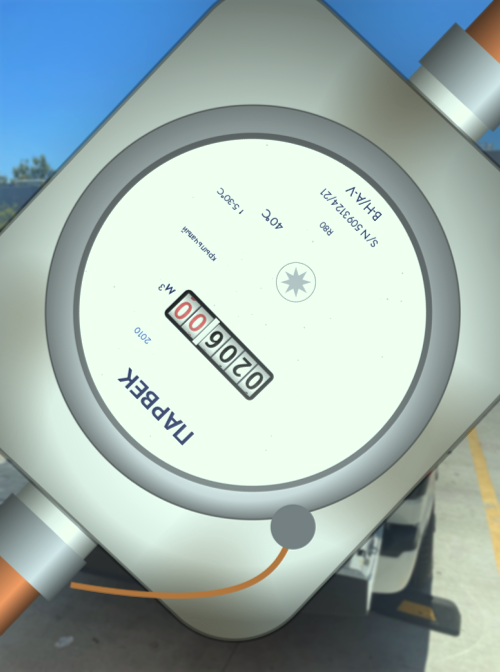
206.00 m³
